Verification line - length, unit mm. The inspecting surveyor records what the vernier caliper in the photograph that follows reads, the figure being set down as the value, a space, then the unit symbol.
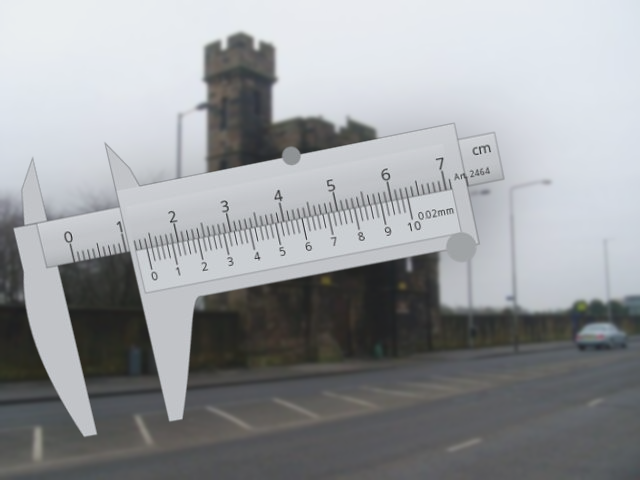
14.0 mm
